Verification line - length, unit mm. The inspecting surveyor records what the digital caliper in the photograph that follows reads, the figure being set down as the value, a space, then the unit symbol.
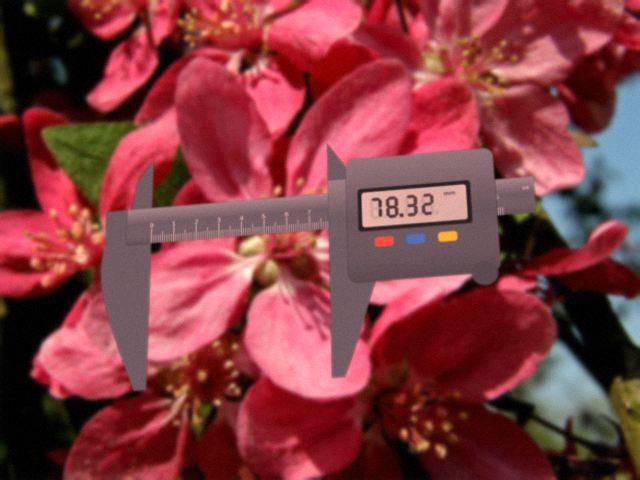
78.32 mm
